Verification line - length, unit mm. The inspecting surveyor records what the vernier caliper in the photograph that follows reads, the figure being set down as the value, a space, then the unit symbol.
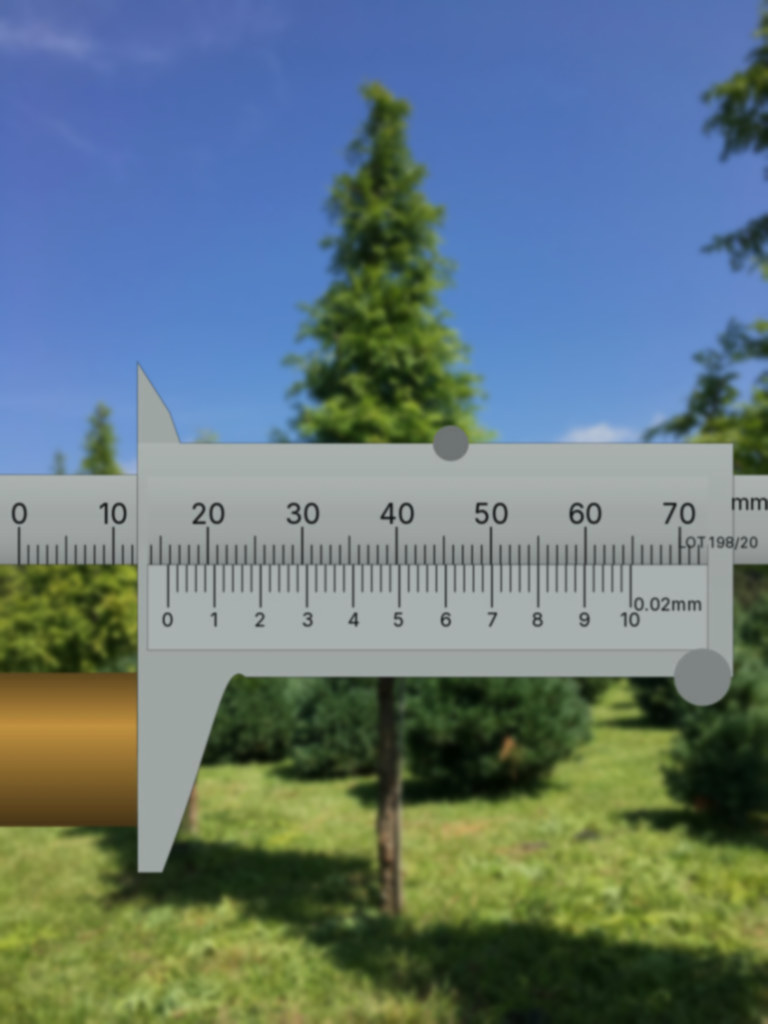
15.8 mm
